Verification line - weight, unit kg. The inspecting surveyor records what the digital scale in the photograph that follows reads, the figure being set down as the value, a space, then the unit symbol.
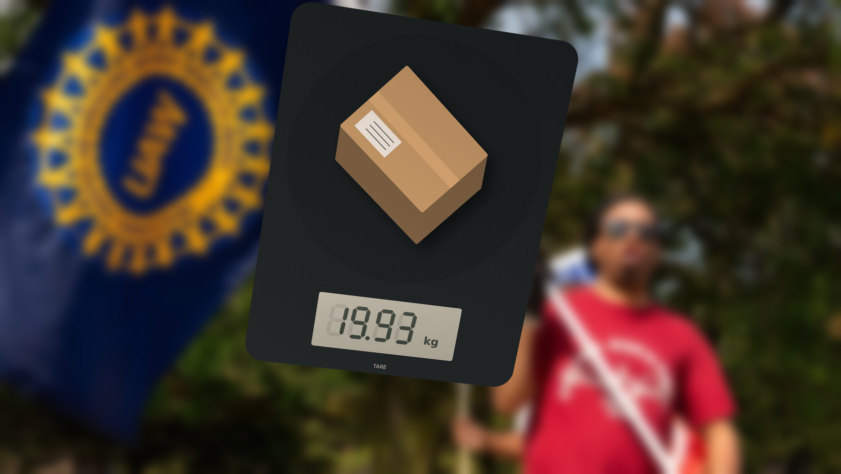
19.93 kg
